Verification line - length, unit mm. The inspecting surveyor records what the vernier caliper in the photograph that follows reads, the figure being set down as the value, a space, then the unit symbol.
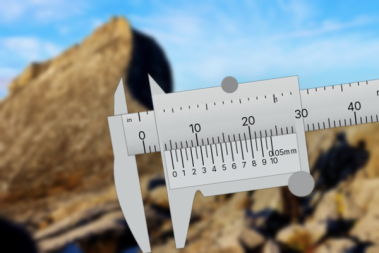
4.8 mm
